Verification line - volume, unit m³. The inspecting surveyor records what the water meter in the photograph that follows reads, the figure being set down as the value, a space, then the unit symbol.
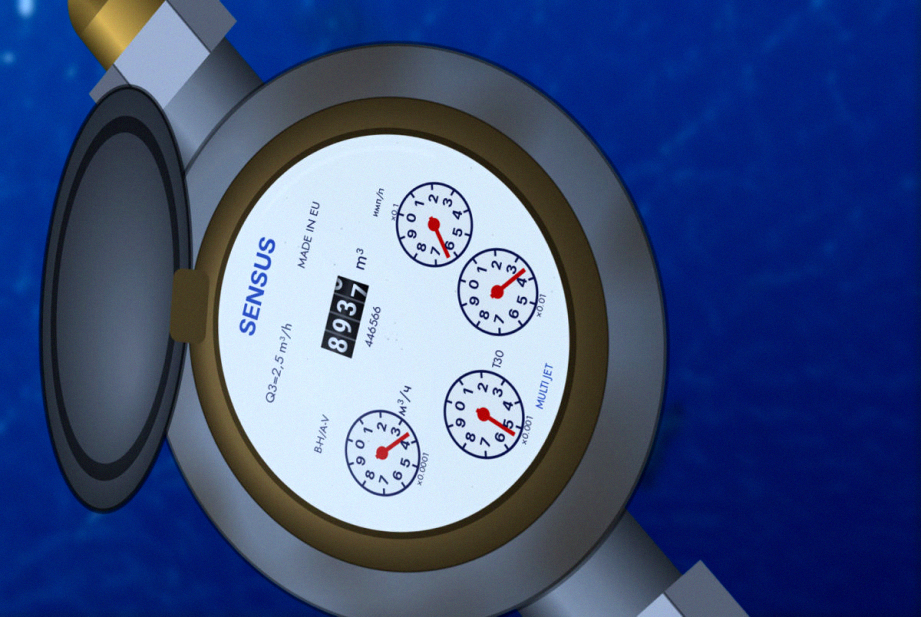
8936.6353 m³
